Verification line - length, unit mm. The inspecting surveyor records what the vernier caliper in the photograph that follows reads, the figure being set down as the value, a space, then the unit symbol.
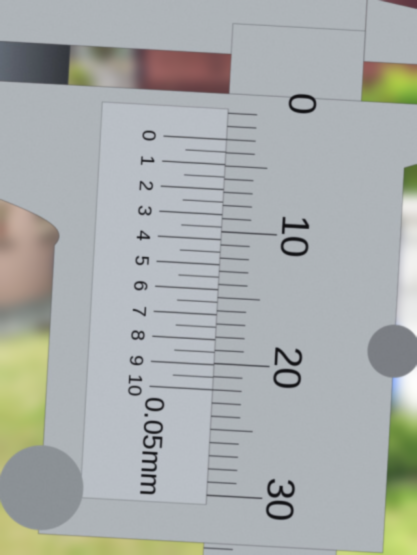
3.0 mm
